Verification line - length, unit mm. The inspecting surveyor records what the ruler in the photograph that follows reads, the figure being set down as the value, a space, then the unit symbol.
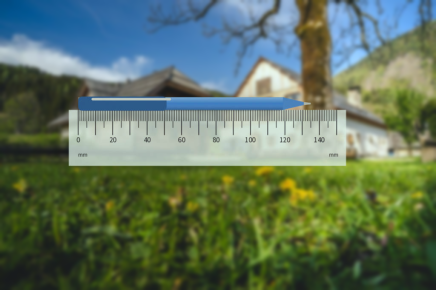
135 mm
